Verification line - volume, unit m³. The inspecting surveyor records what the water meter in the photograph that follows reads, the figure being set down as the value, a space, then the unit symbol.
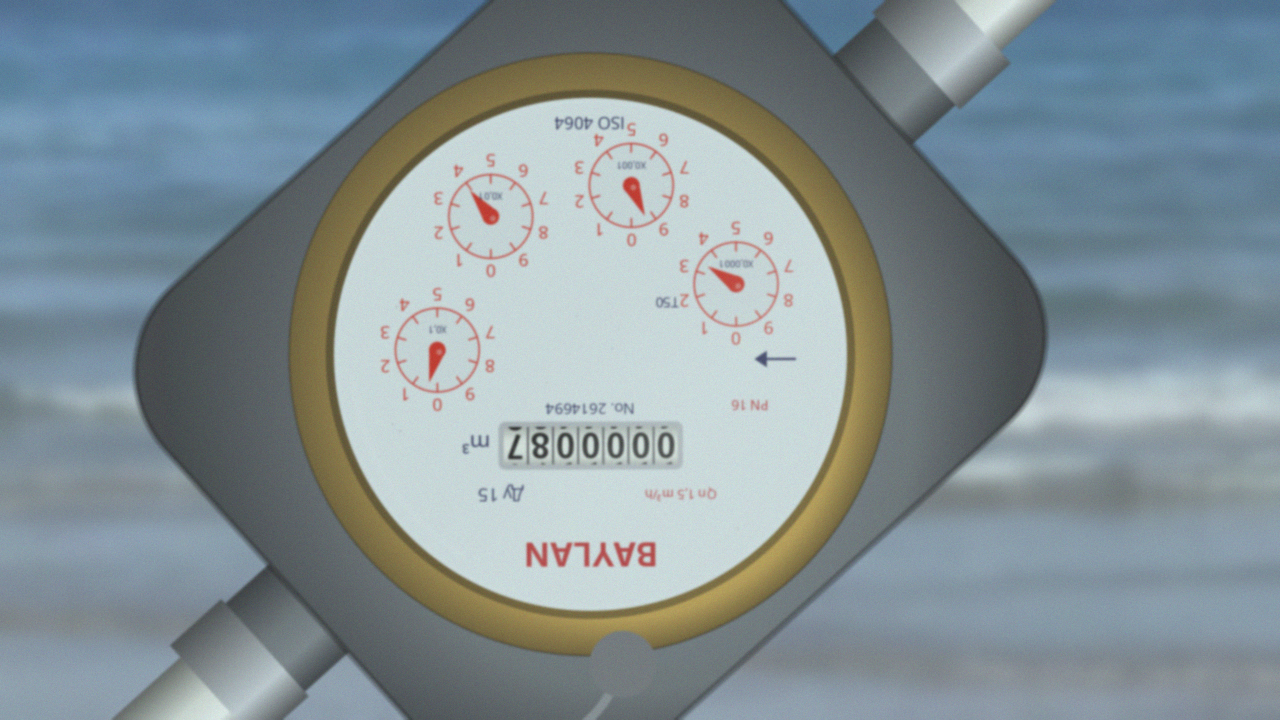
87.0393 m³
